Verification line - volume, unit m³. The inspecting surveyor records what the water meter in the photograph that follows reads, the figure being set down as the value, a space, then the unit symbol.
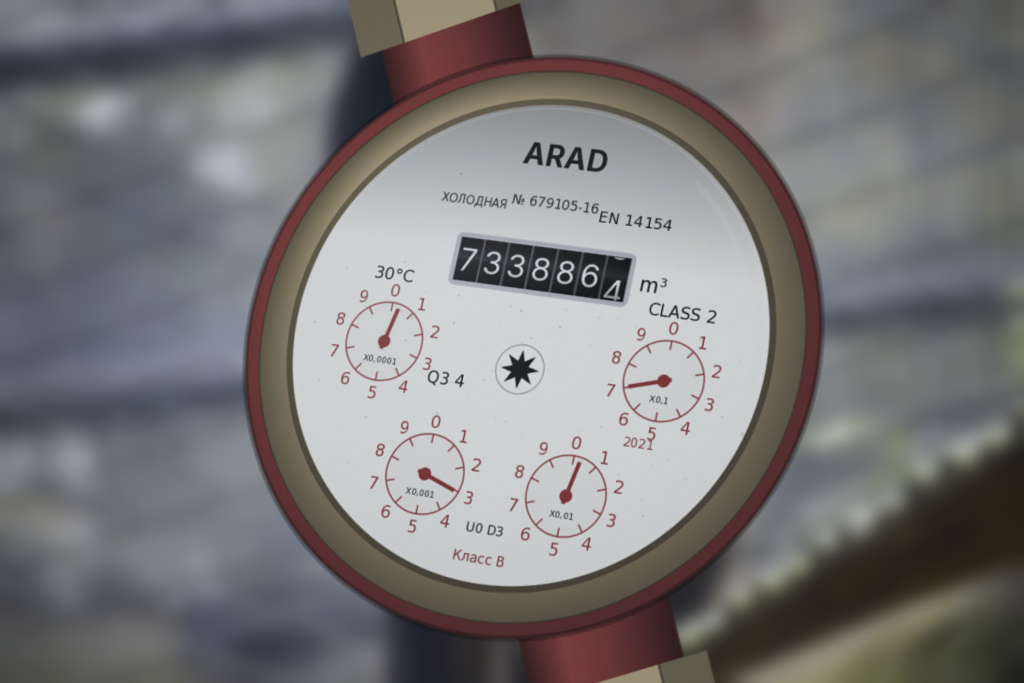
7338863.7030 m³
